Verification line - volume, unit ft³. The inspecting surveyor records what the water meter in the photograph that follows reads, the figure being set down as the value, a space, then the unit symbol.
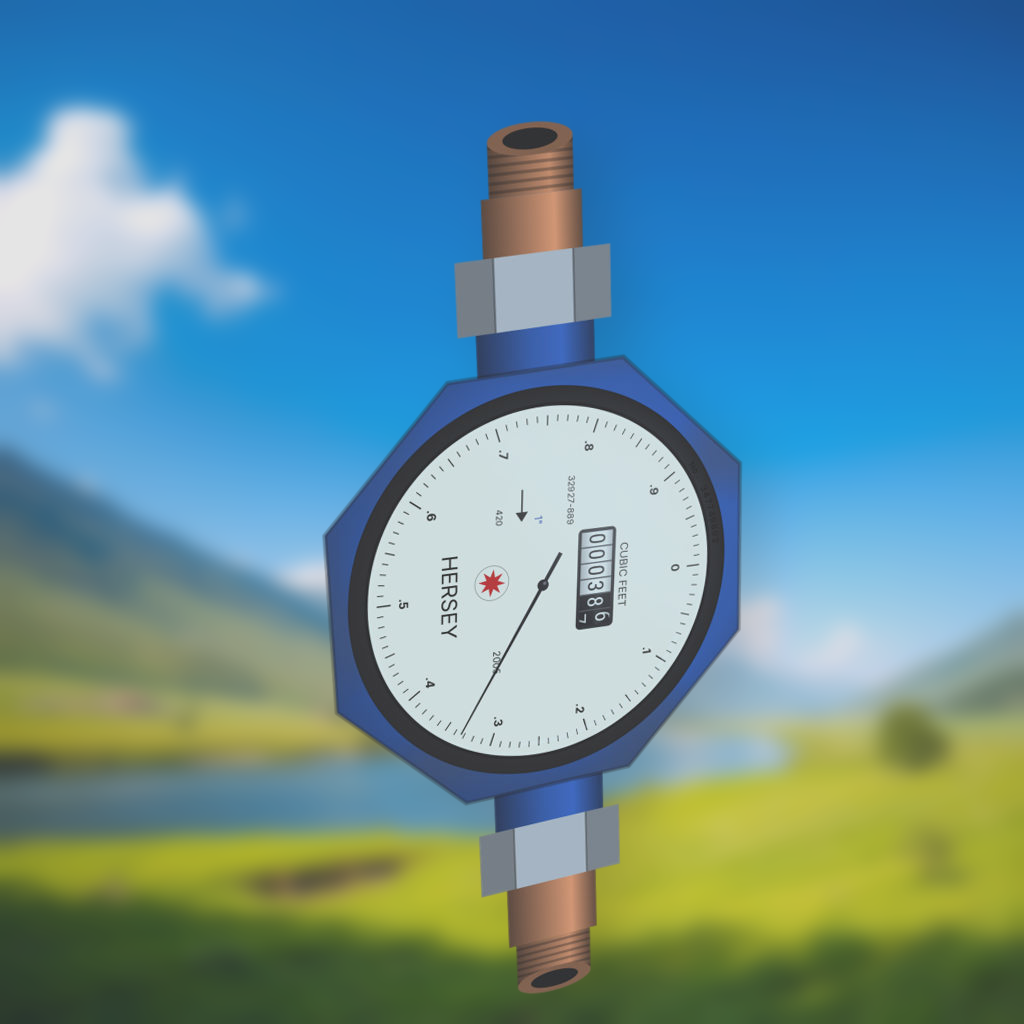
386.33 ft³
